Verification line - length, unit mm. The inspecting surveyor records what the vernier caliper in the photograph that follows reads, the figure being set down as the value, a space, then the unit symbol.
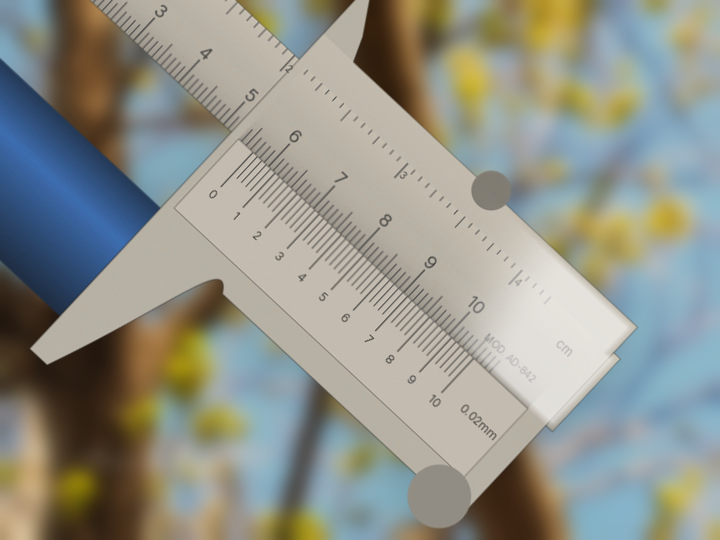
56.6 mm
